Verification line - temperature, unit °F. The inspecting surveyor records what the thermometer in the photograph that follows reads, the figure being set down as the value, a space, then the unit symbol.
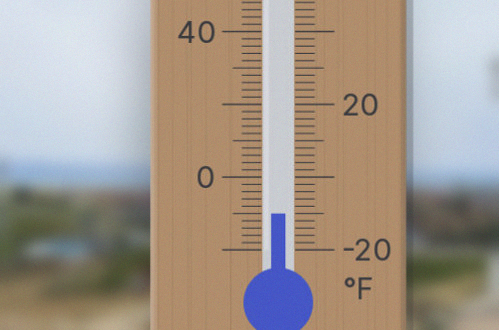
-10 °F
